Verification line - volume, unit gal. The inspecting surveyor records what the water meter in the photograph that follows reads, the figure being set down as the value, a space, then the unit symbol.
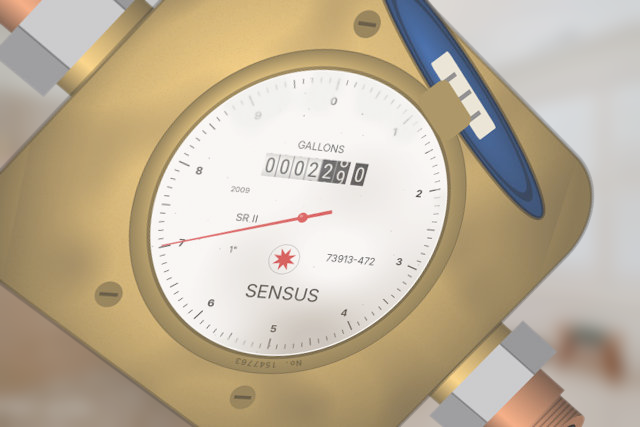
2287.0 gal
